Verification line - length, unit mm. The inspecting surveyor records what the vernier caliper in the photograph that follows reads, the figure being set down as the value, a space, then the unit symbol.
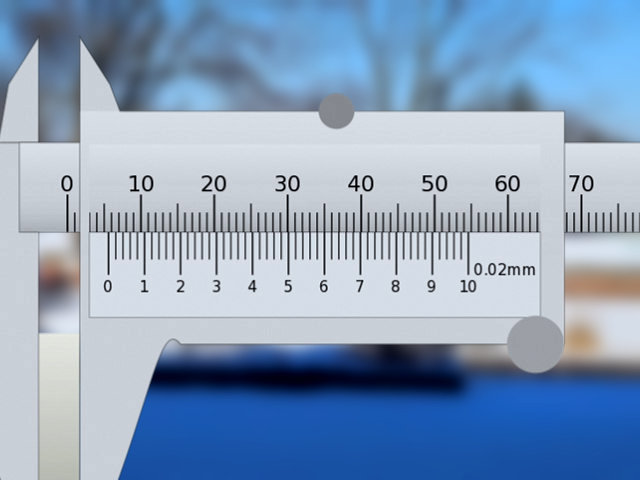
5.6 mm
